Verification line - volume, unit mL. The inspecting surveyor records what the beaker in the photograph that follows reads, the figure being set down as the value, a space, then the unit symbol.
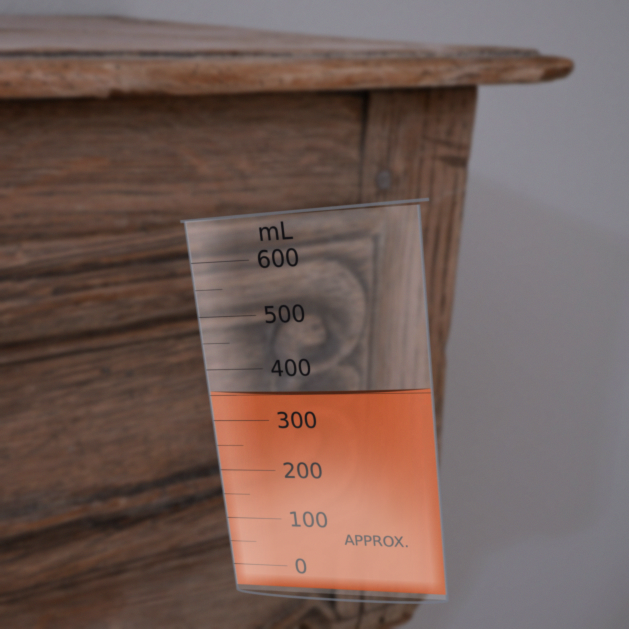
350 mL
